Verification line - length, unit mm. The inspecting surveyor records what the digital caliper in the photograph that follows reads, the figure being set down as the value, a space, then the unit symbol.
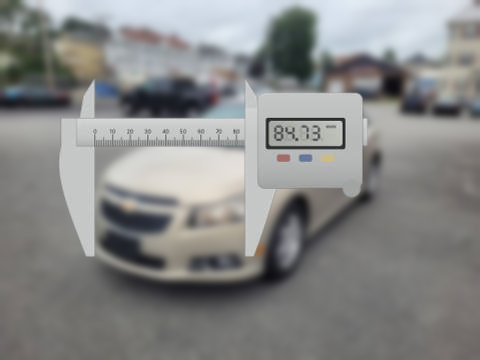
84.73 mm
